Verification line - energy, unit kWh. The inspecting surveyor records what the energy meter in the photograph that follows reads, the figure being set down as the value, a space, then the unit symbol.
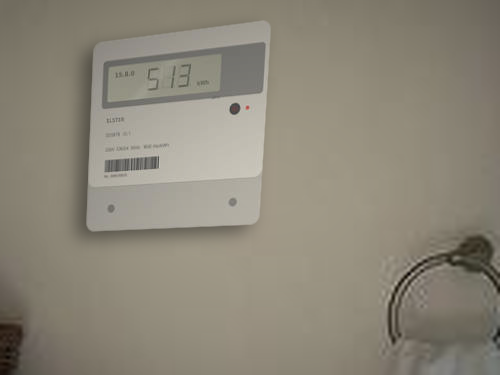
513 kWh
